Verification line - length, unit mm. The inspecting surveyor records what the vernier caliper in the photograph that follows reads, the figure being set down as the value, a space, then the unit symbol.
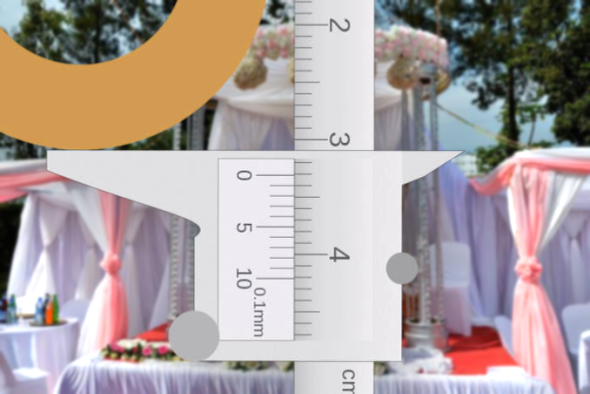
33.1 mm
